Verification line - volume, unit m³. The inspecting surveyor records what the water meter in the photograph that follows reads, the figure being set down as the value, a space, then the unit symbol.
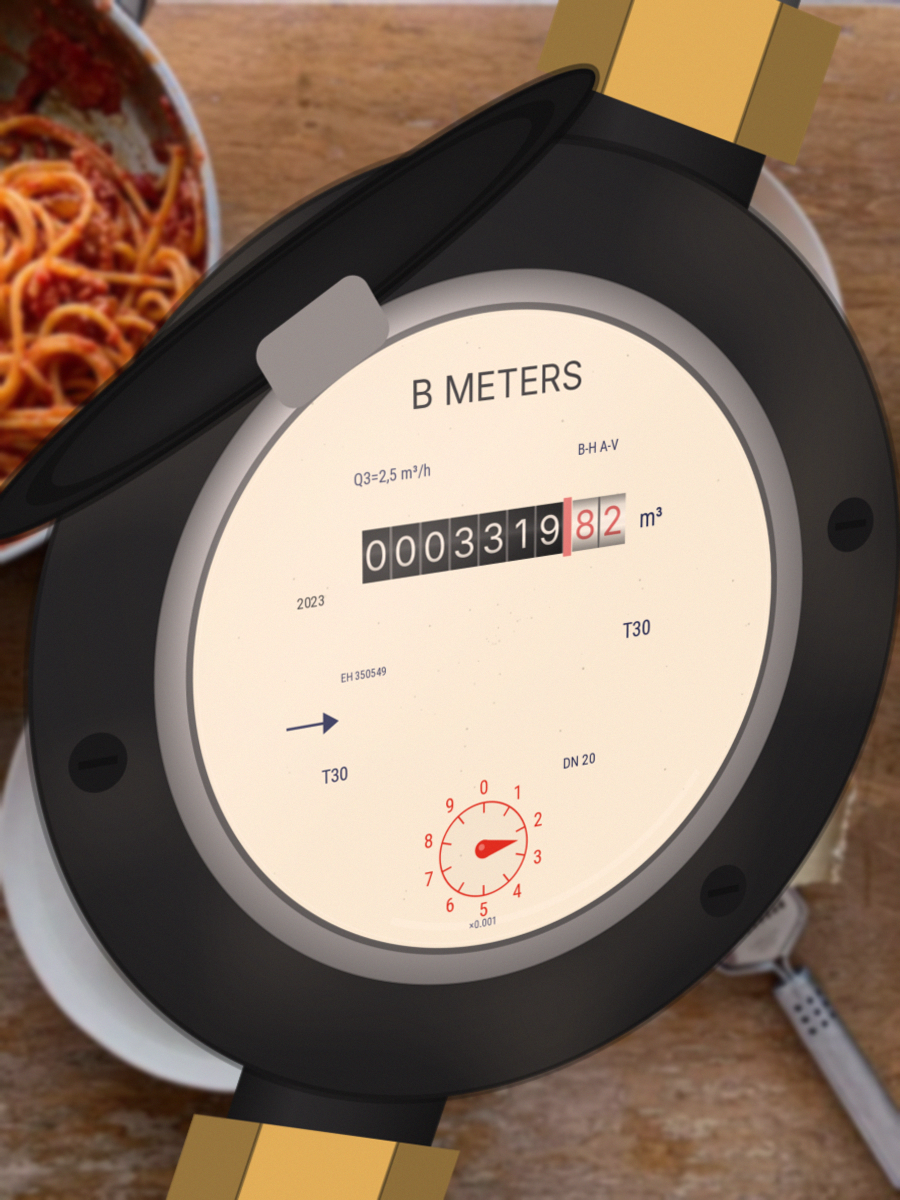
3319.822 m³
